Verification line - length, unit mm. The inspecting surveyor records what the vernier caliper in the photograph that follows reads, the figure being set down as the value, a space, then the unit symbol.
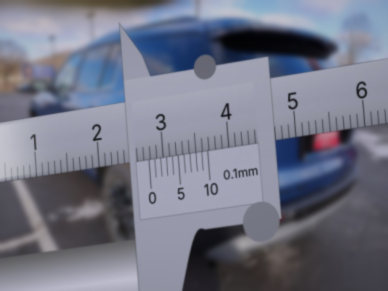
27.8 mm
